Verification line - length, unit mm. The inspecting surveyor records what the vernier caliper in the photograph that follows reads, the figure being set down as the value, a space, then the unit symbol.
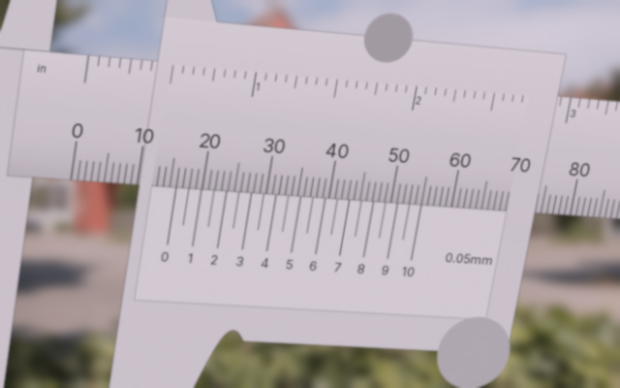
16.0 mm
